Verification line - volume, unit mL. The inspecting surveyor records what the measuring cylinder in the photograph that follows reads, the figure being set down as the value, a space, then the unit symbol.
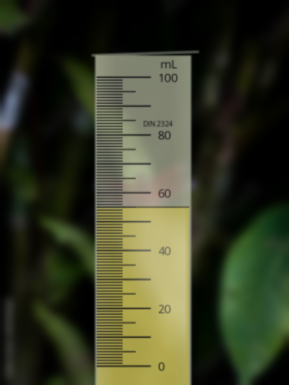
55 mL
